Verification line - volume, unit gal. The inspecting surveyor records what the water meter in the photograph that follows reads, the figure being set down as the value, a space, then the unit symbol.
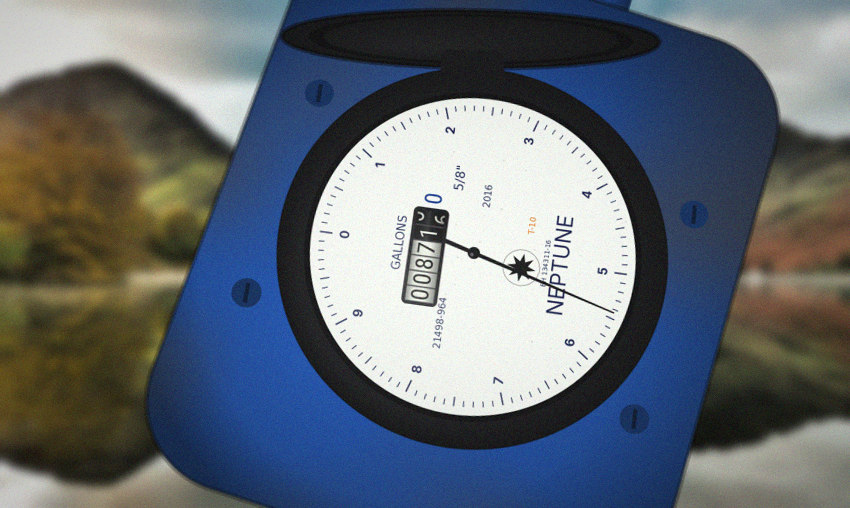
87155.4 gal
